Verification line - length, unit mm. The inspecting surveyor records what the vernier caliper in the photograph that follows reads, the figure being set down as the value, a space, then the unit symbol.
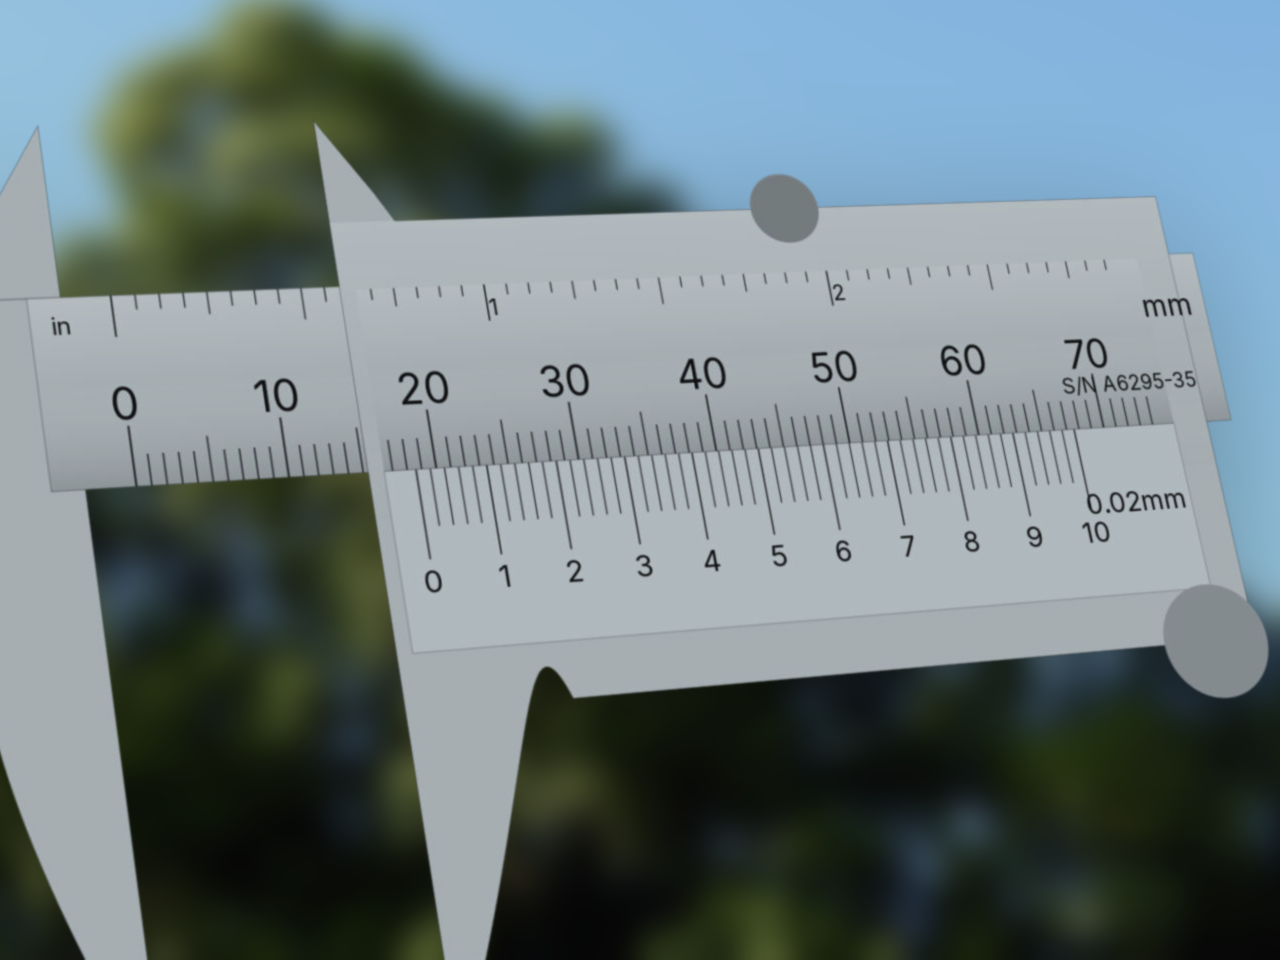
18.6 mm
